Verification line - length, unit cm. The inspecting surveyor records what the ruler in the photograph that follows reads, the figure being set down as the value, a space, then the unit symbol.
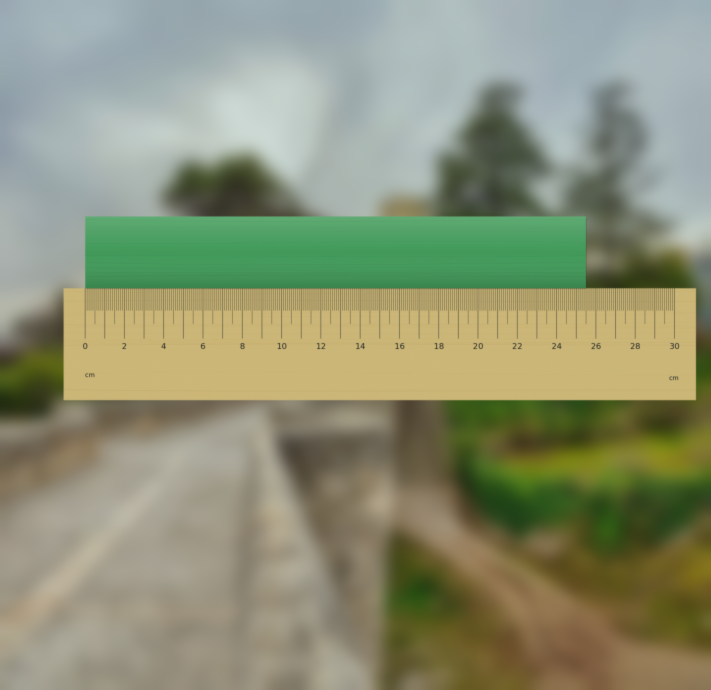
25.5 cm
